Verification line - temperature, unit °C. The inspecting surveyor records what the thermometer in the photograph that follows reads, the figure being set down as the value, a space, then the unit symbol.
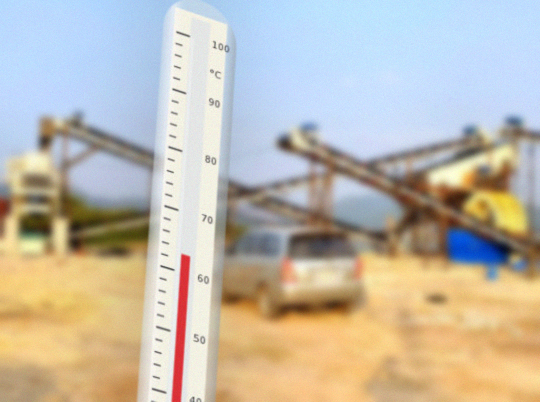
63 °C
